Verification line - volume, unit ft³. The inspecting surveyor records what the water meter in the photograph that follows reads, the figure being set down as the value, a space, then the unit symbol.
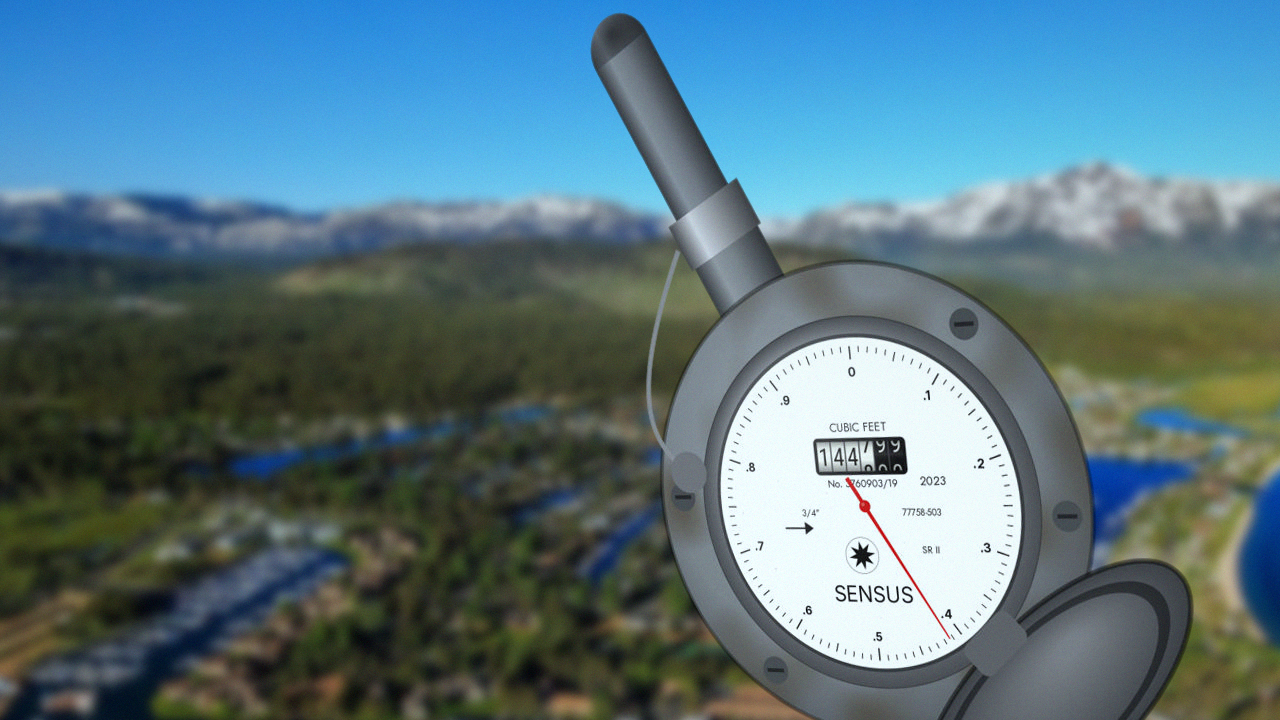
144799.41 ft³
